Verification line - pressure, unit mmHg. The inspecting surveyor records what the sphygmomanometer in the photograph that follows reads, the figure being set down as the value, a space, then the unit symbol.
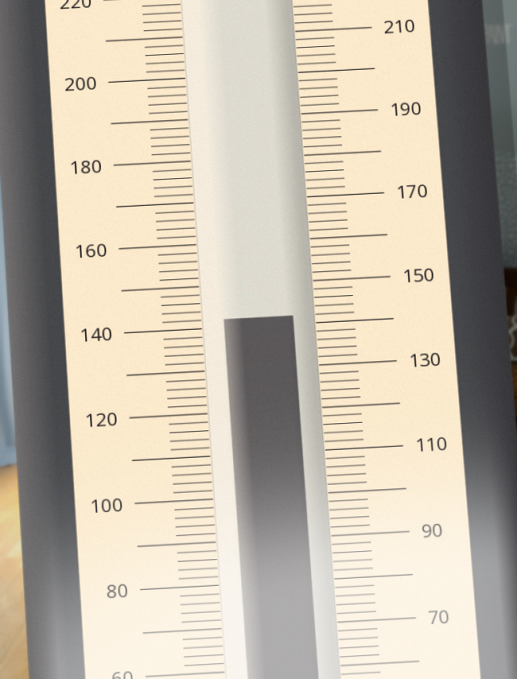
142 mmHg
